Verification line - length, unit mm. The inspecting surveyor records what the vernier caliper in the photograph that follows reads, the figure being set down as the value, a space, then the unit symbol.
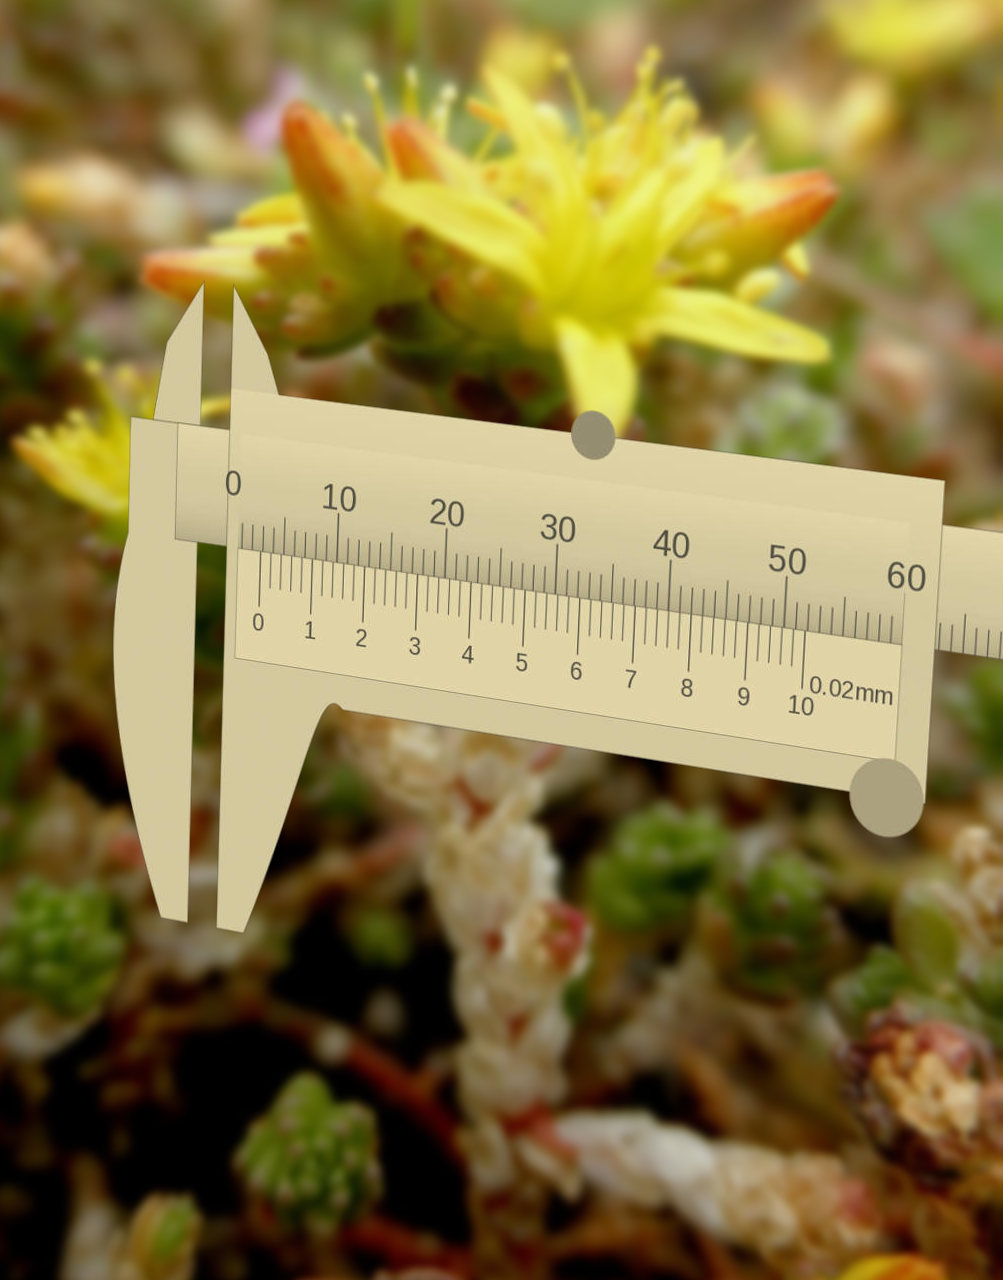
2.8 mm
